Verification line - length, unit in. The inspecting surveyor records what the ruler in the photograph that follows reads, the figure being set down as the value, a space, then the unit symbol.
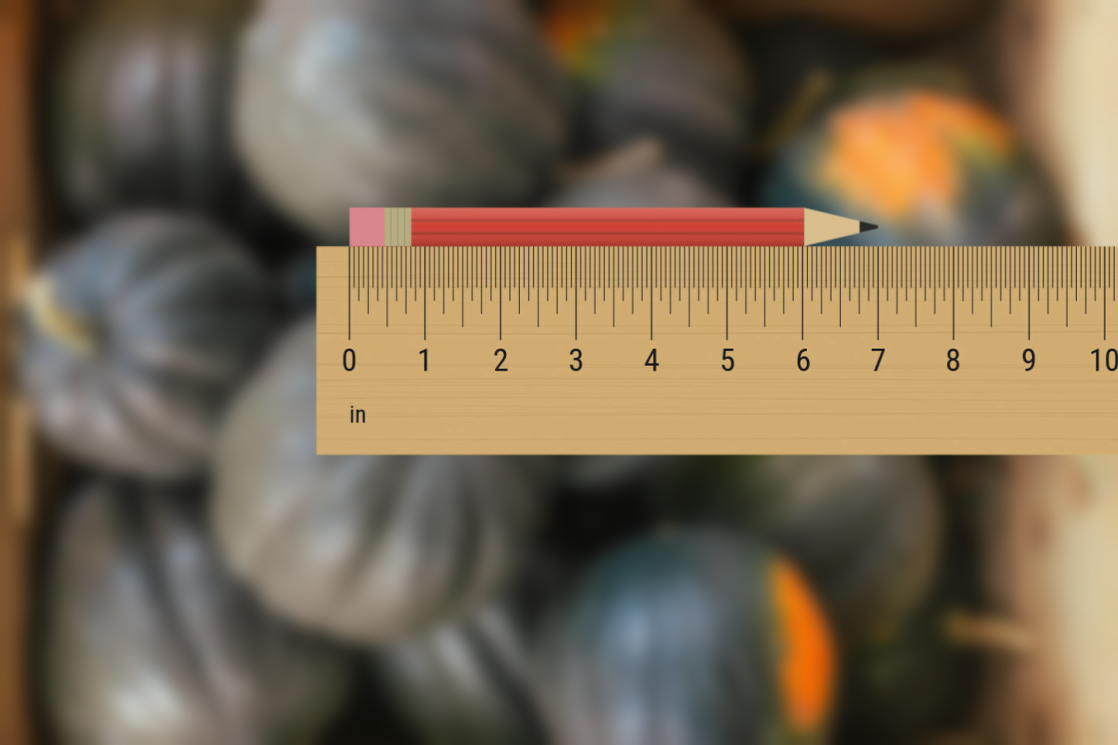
7 in
